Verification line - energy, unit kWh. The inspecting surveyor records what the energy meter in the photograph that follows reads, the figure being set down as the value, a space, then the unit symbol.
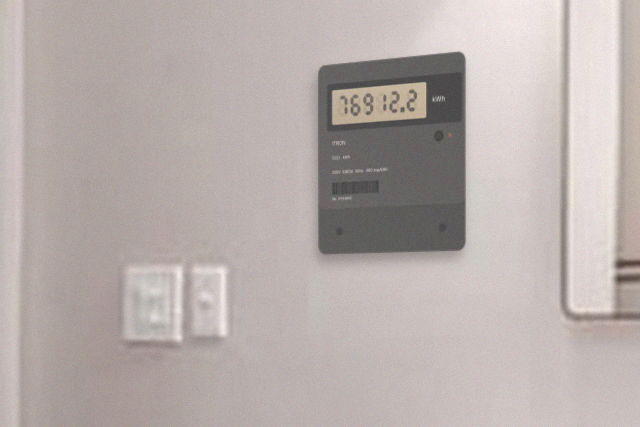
76912.2 kWh
